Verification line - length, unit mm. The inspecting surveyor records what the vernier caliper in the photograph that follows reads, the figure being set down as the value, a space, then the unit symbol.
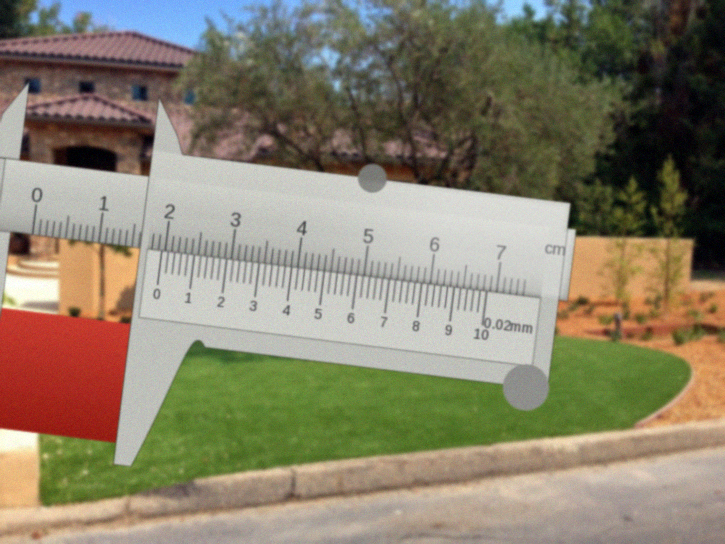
19.5 mm
